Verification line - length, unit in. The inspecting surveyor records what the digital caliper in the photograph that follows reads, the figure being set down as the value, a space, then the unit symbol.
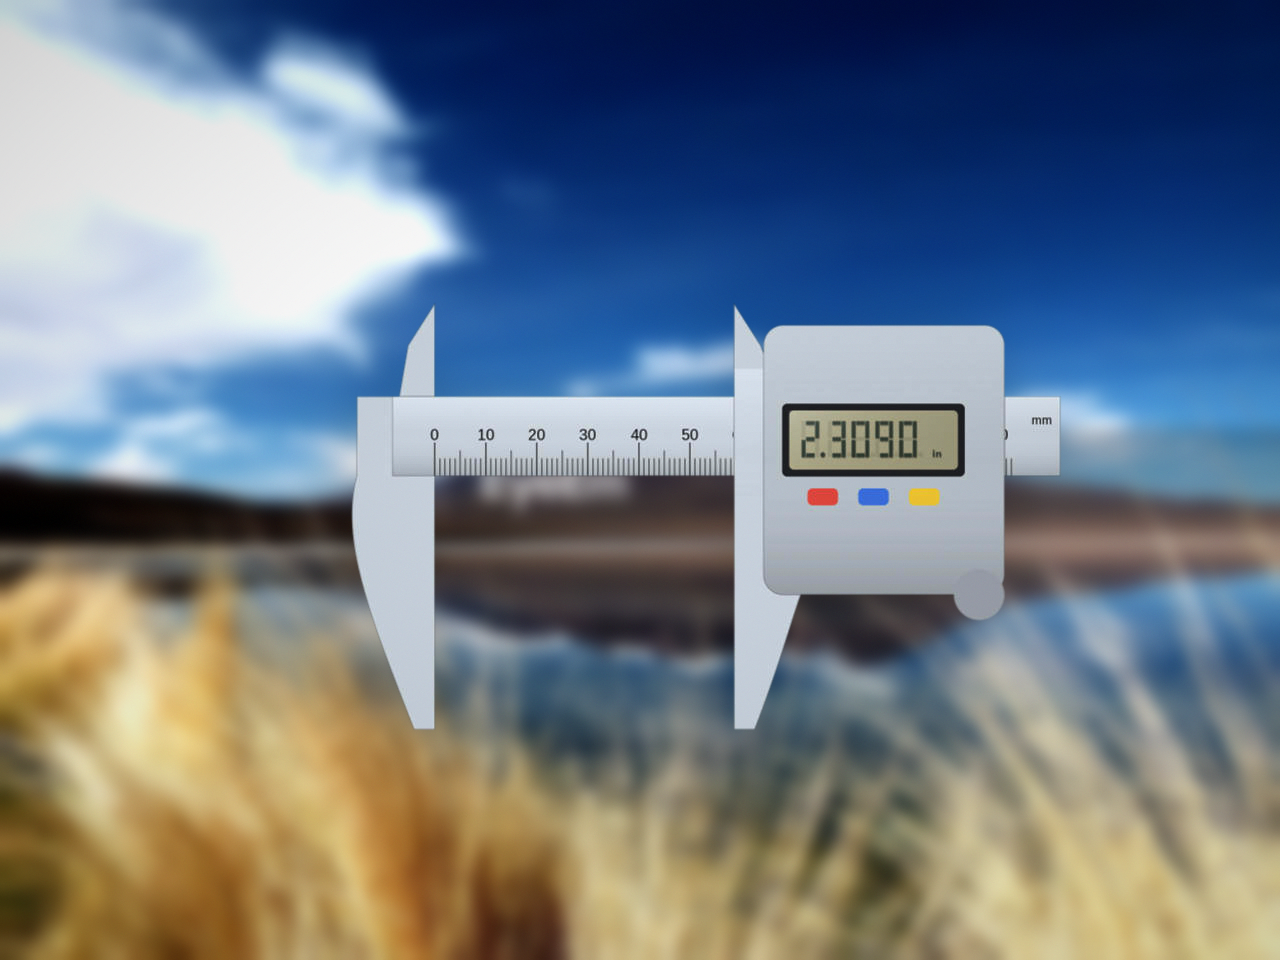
2.3090 in
